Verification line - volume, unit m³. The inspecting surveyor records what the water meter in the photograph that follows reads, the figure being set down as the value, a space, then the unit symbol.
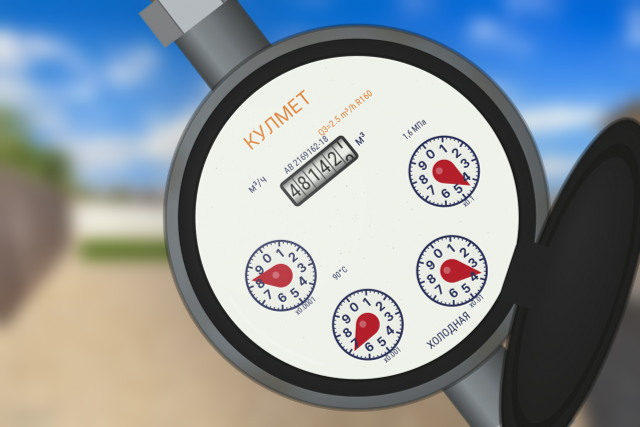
481421.4368 m³
